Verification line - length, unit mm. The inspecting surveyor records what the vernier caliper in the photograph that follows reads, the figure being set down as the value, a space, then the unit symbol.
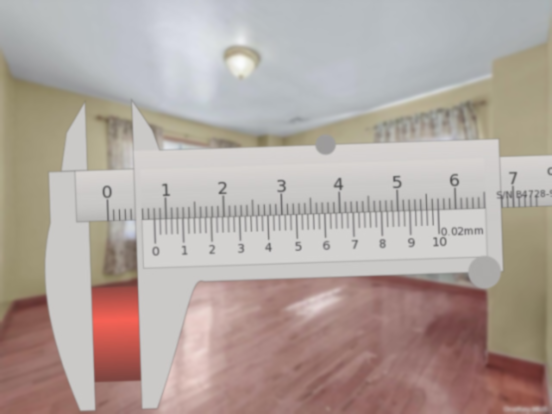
8.0 mm
